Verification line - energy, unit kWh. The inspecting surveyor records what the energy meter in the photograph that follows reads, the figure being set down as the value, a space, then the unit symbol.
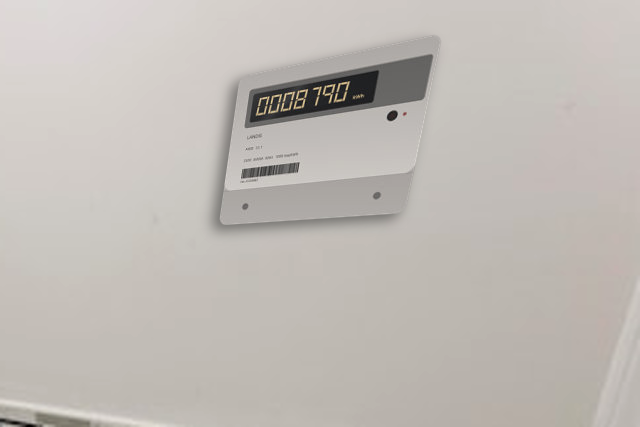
8790 kWh
